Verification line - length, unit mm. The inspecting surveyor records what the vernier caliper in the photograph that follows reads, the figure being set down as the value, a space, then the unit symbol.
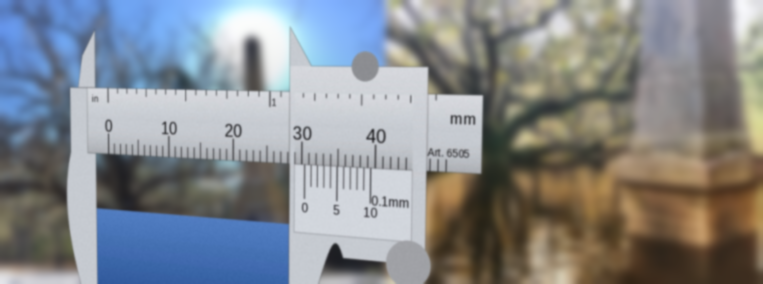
30.4 mm
